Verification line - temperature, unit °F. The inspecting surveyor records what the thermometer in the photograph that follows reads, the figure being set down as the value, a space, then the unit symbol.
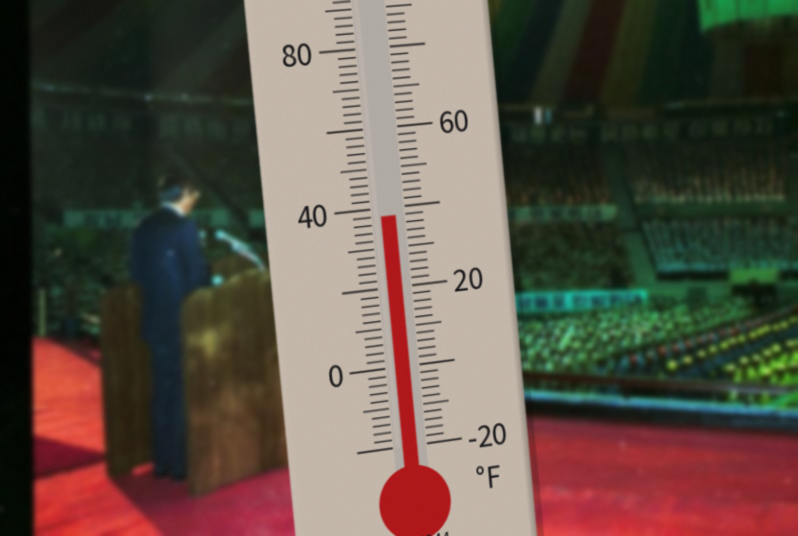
38 °F
